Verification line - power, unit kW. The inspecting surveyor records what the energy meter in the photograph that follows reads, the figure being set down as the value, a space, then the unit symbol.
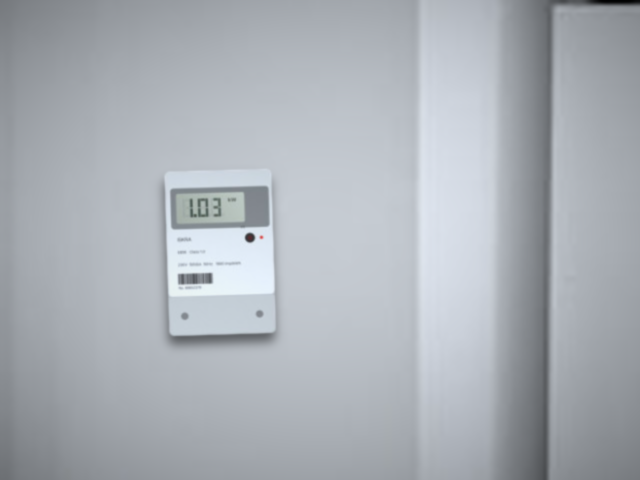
1.03 kW
